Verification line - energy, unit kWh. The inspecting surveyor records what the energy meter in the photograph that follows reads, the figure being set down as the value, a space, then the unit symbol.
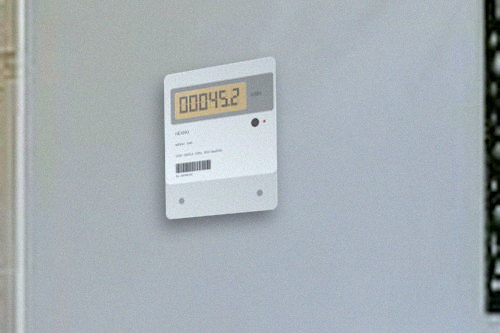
45.2 kWh
